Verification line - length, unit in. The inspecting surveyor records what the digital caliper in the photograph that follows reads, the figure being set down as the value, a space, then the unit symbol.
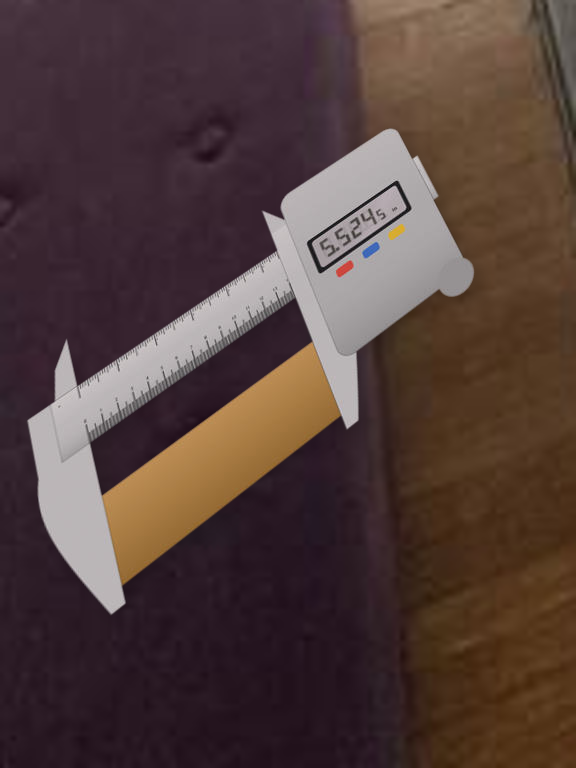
5.5245 in
